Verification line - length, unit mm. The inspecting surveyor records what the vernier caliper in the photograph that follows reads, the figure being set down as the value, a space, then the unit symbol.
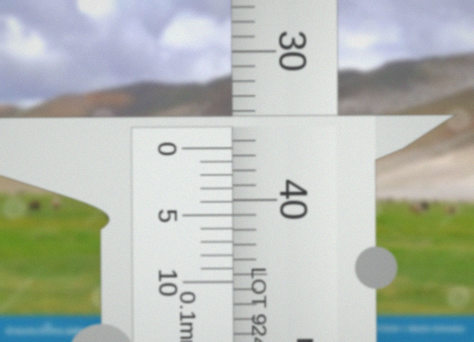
36.5 mm
